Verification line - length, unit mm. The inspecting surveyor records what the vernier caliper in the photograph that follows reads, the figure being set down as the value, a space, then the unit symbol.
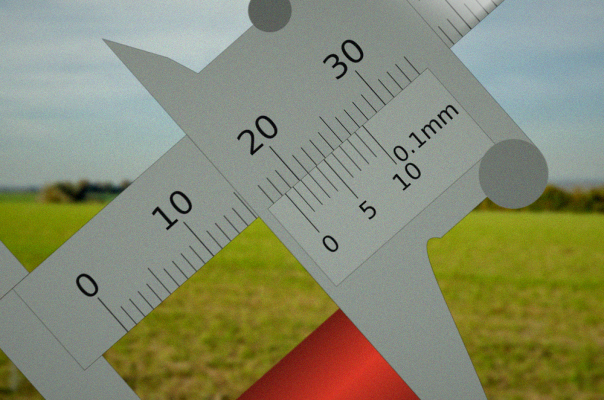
18.3 mm
